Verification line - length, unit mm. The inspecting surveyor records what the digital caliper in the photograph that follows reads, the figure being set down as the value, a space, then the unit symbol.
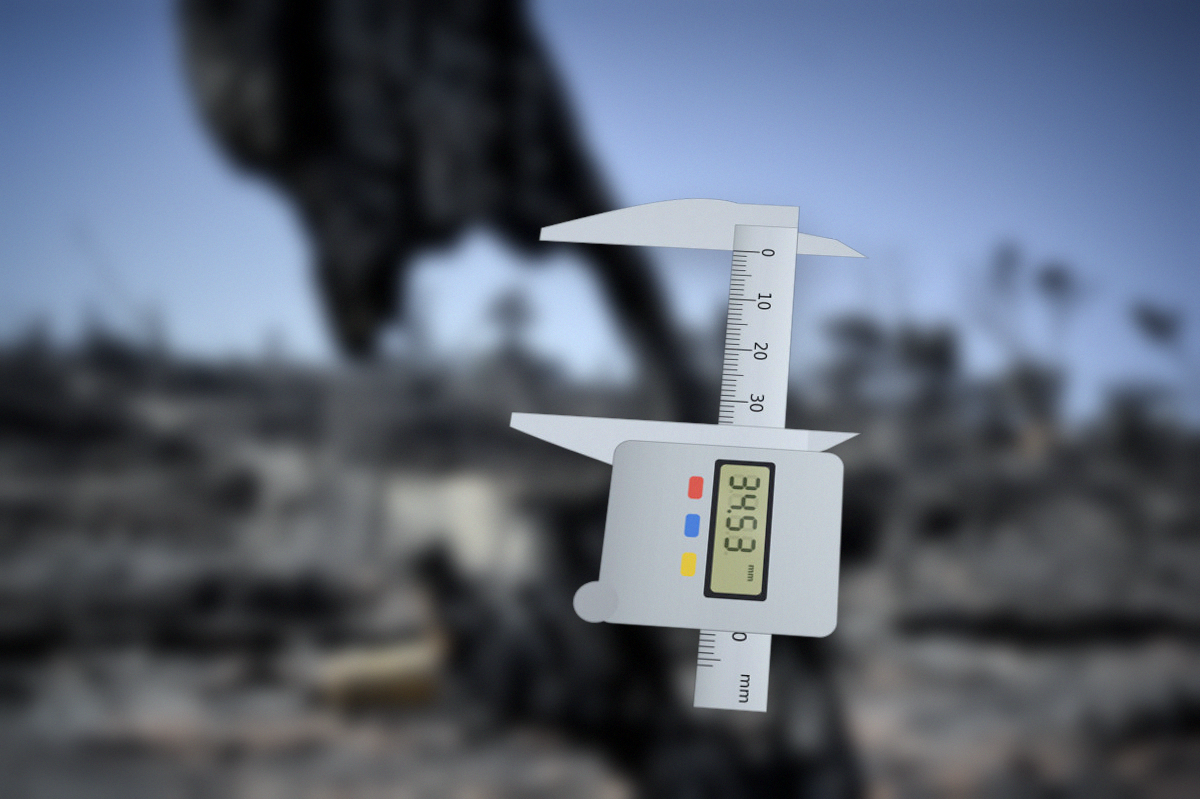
34.53 mm
